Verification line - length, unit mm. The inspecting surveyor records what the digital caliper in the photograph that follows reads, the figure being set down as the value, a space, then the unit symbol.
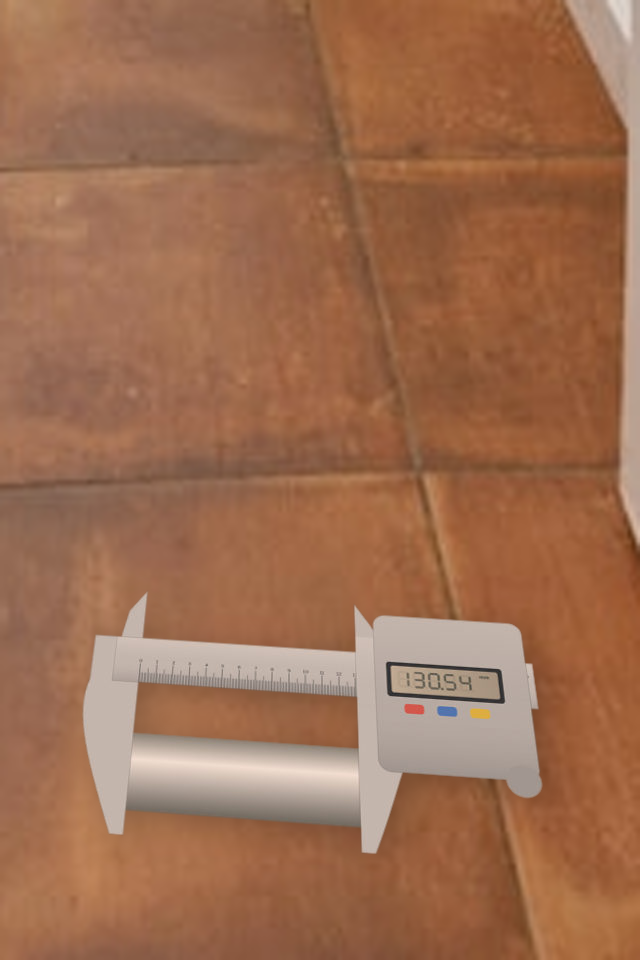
130.54 mm
